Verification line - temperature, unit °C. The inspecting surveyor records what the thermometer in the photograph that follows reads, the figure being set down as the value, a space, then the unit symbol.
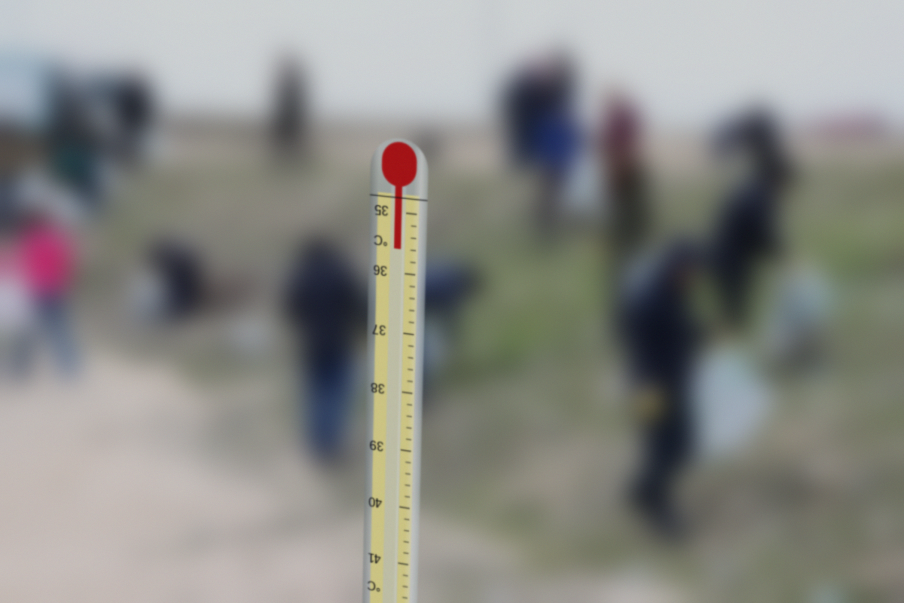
35.6 °C
